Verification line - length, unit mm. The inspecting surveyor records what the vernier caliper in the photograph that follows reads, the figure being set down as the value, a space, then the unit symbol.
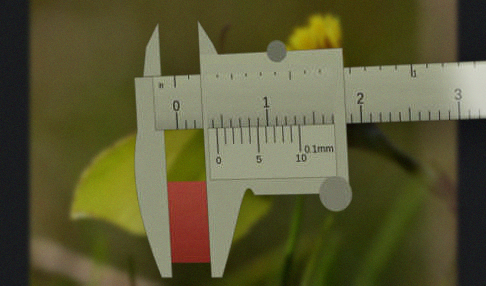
4.4 mm
